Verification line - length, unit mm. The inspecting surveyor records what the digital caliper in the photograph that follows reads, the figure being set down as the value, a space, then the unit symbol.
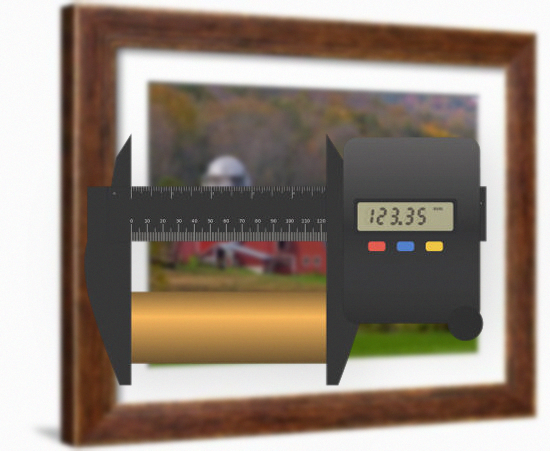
123.35 mm
